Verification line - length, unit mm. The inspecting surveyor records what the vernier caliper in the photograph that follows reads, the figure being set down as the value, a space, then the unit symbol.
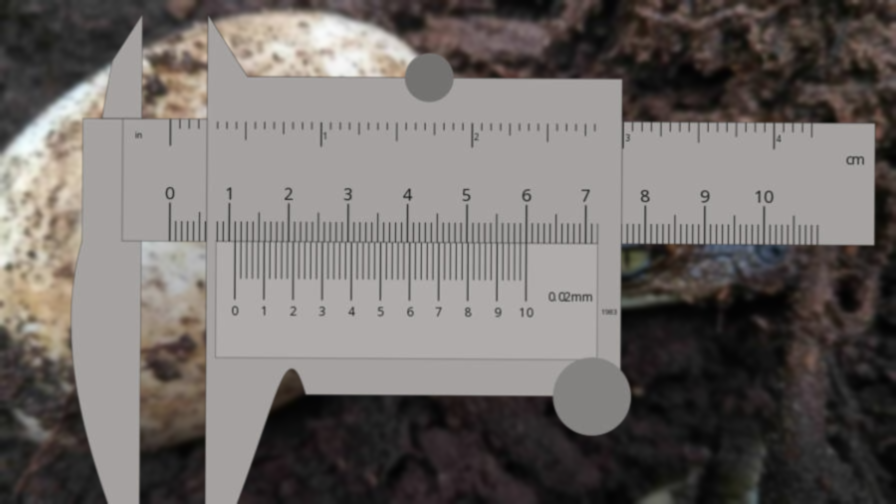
11.0 mm
